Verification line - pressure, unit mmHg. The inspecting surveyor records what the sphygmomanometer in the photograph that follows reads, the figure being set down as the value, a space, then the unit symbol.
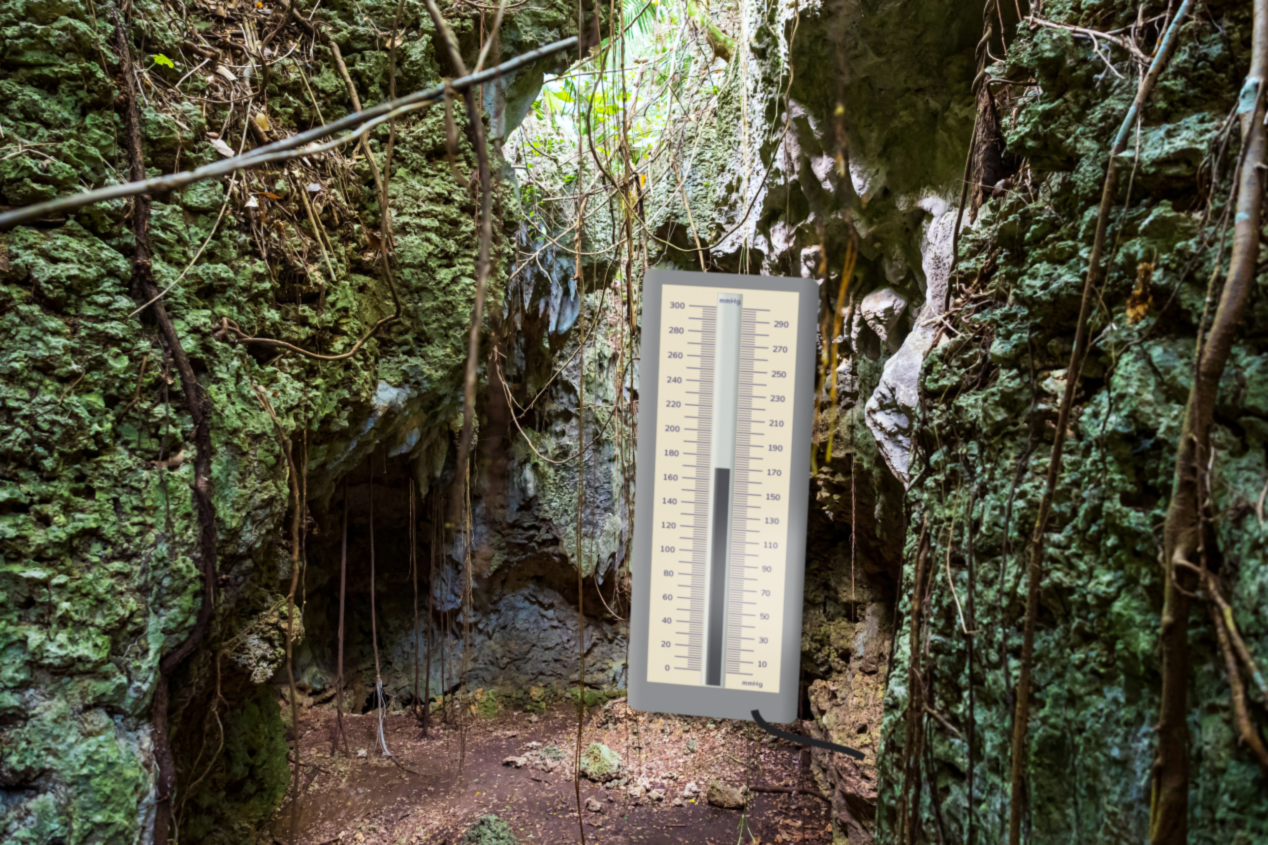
170 mmHg
